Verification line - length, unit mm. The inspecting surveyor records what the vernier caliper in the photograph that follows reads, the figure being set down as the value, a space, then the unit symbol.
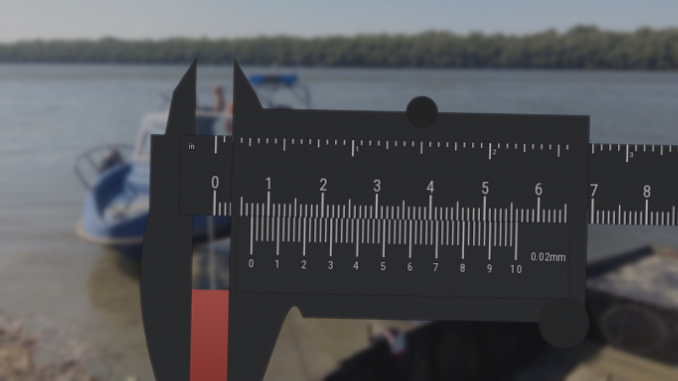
7.0 mm
